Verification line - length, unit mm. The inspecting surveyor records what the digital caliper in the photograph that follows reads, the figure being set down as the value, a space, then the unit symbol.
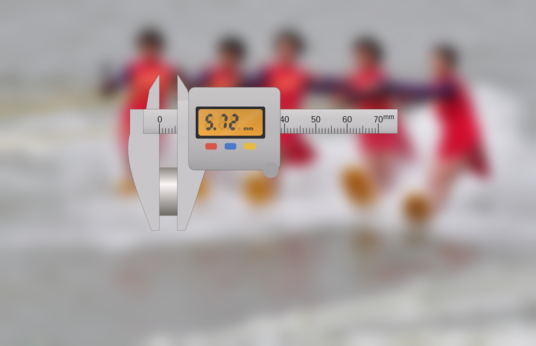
5.72 mm
